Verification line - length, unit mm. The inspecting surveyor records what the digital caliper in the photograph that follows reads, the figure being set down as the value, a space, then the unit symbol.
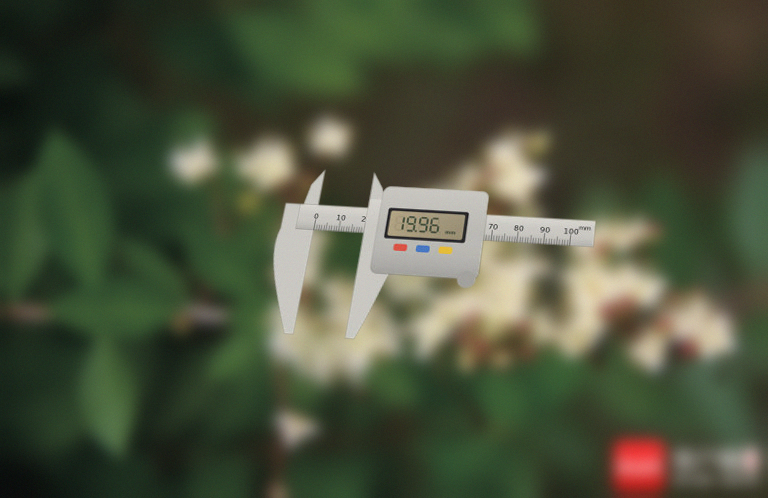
19.96 mm
